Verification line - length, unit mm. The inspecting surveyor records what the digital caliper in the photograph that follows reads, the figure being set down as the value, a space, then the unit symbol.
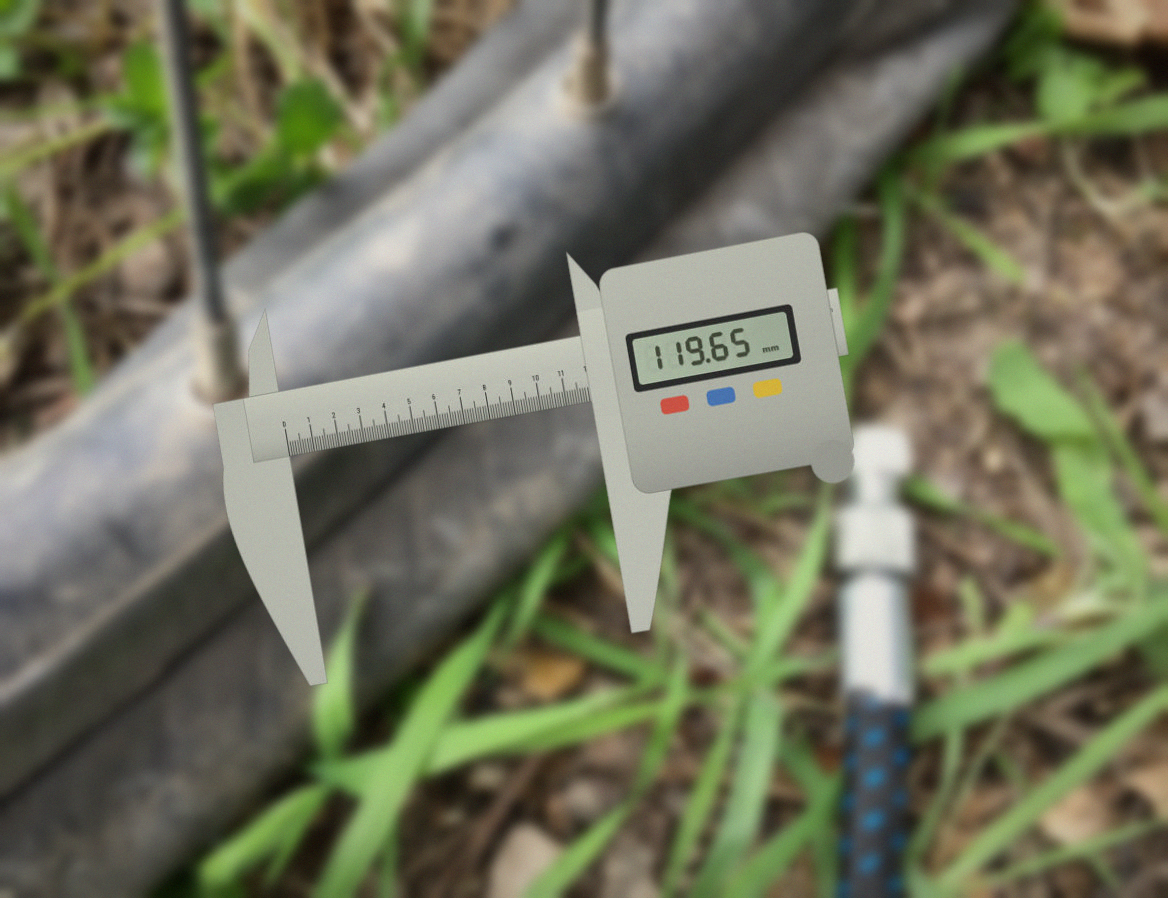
119.65 mm
